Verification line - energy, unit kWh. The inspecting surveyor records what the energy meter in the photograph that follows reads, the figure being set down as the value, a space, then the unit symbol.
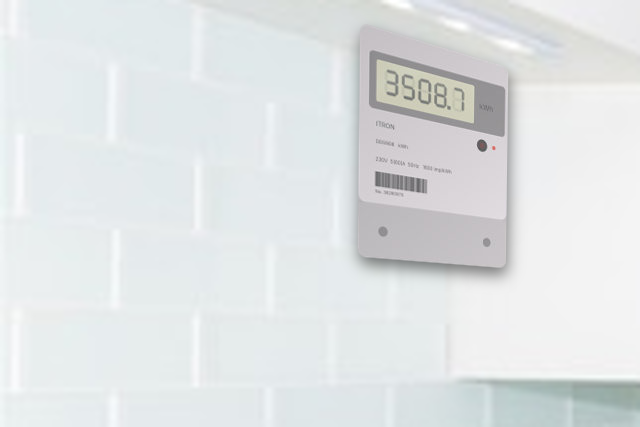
3508.7 kWh
